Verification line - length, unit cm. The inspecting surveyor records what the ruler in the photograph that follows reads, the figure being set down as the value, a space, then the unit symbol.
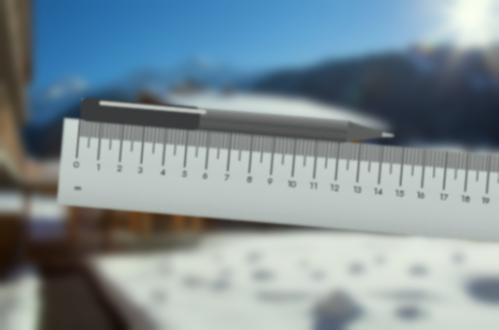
14.5 cm
